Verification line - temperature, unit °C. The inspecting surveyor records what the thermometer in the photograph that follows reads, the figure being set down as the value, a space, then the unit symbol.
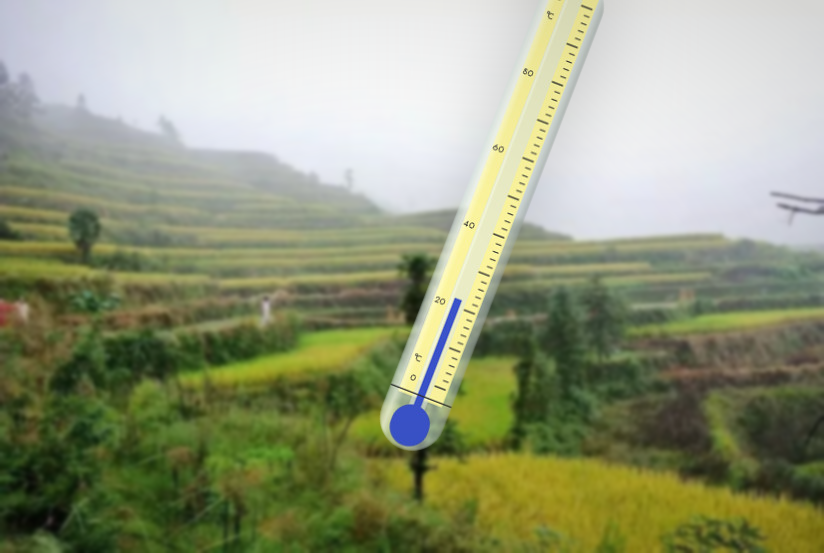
22 °C
